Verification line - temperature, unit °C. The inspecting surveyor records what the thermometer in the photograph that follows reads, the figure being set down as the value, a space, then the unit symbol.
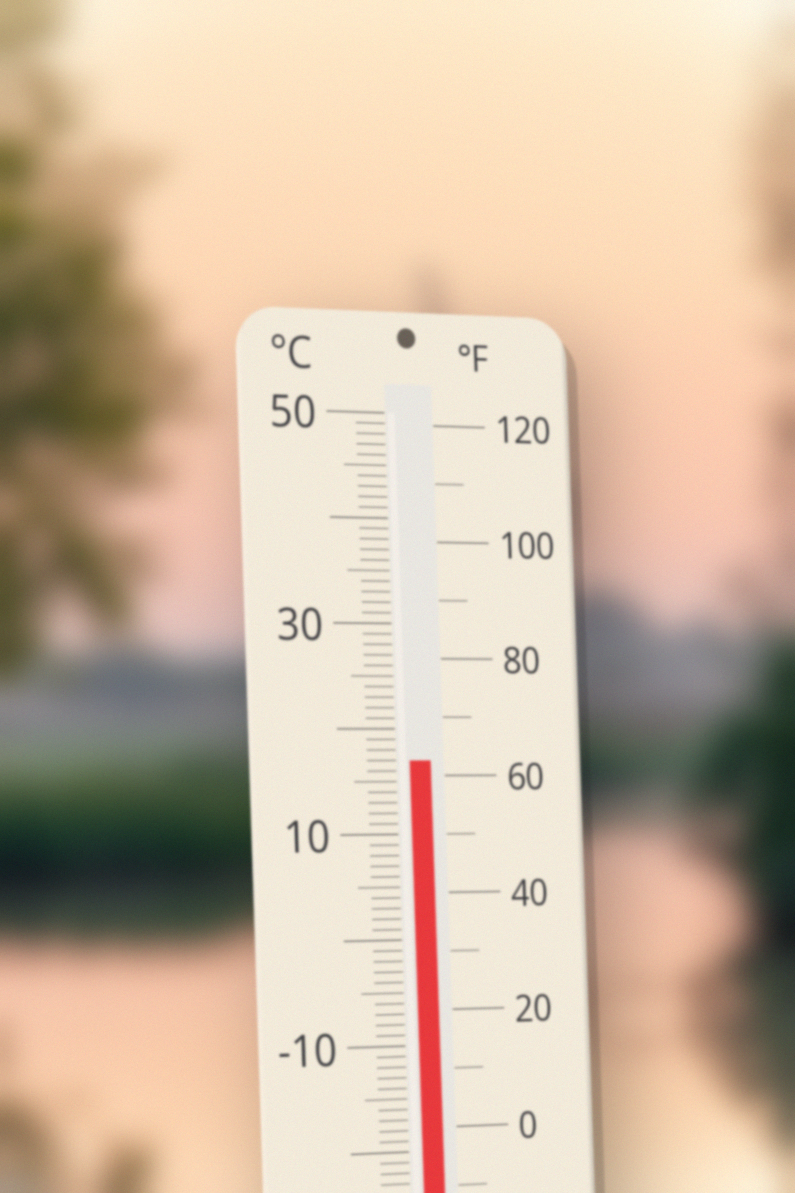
17 °C
